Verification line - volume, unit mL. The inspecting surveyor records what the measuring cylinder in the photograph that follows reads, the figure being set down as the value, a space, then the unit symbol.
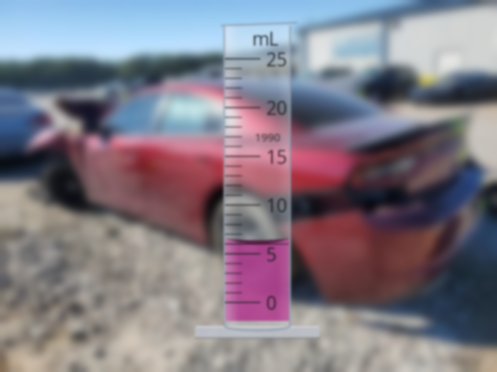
6 mL
